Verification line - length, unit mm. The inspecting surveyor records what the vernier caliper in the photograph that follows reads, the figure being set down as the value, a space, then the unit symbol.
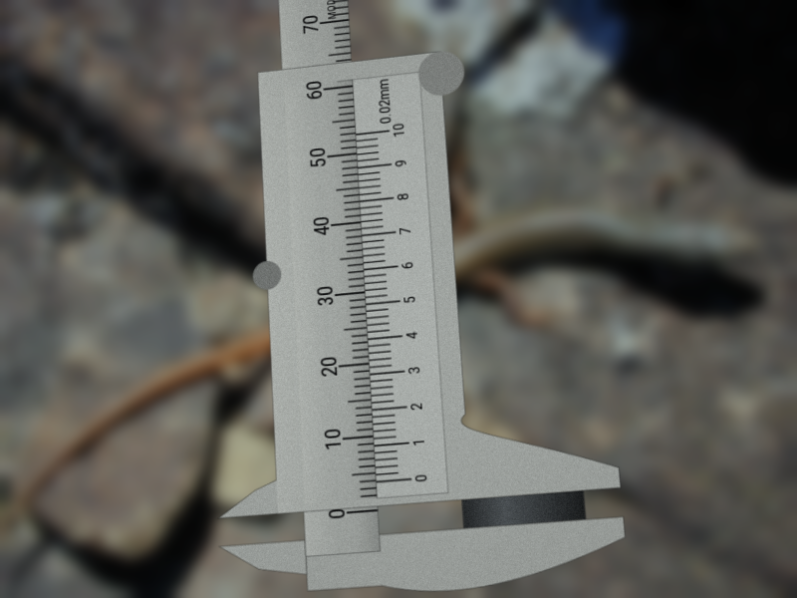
3.8 mm
